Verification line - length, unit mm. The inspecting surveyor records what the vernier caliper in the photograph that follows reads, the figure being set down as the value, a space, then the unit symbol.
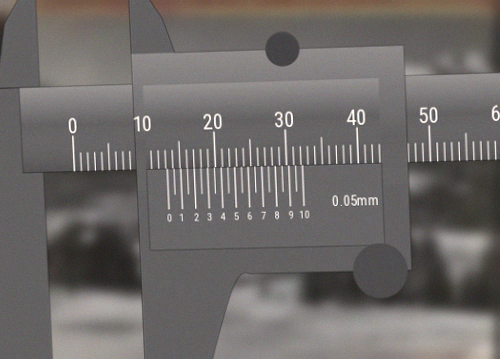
13.2 mm
